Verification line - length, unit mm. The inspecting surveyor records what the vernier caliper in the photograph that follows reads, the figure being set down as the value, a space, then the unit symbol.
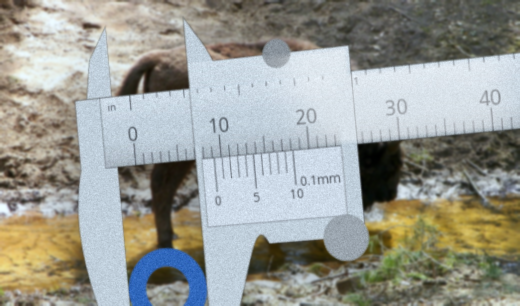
9.2 mm
